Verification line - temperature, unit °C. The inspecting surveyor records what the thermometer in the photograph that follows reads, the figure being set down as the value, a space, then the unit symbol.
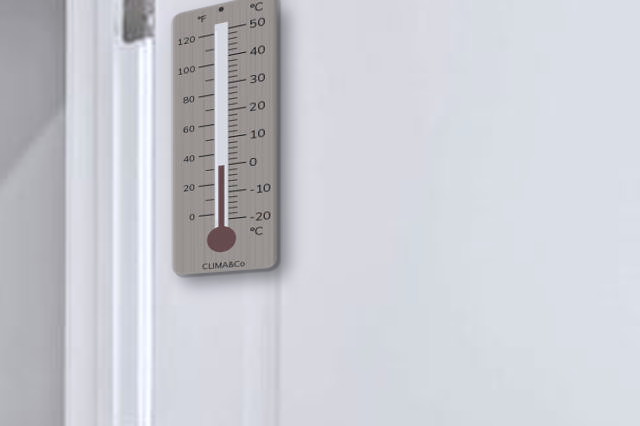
0 °C
